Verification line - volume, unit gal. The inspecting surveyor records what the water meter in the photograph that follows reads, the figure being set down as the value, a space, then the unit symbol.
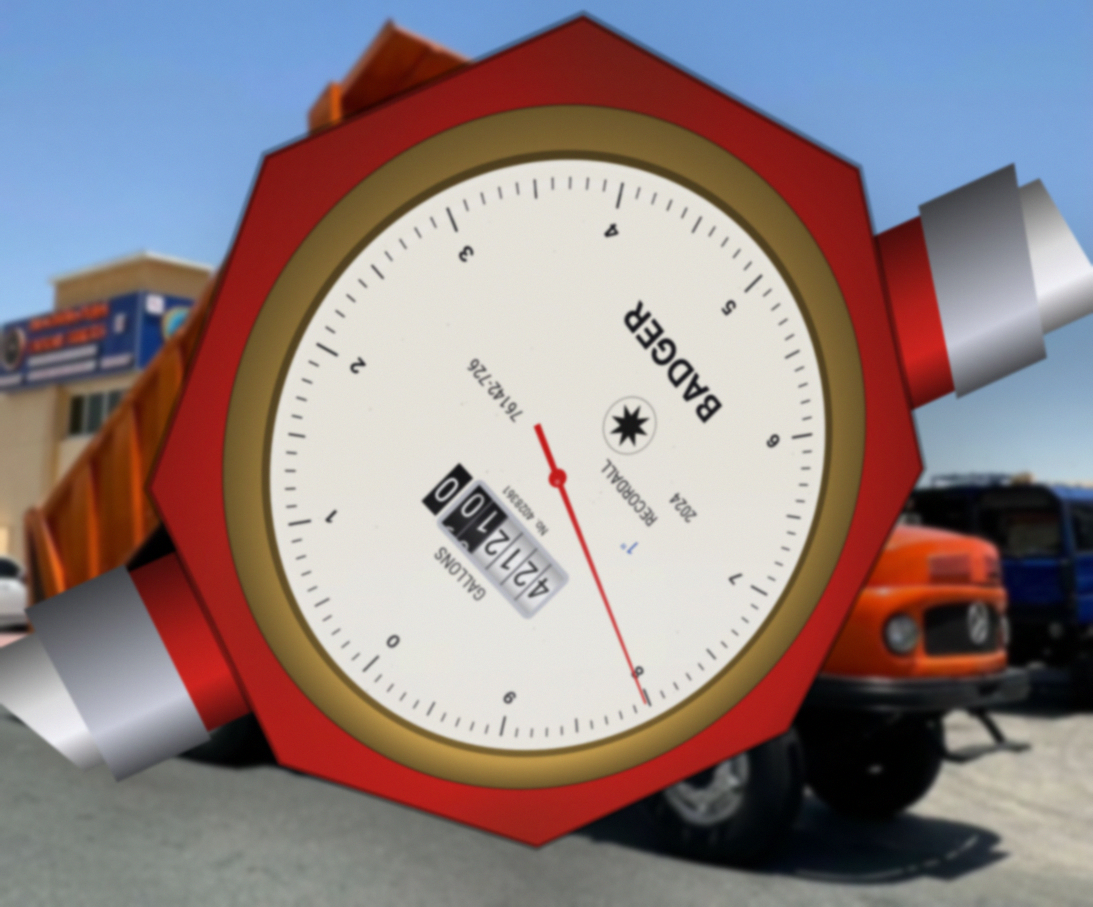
4212098.0 gal
